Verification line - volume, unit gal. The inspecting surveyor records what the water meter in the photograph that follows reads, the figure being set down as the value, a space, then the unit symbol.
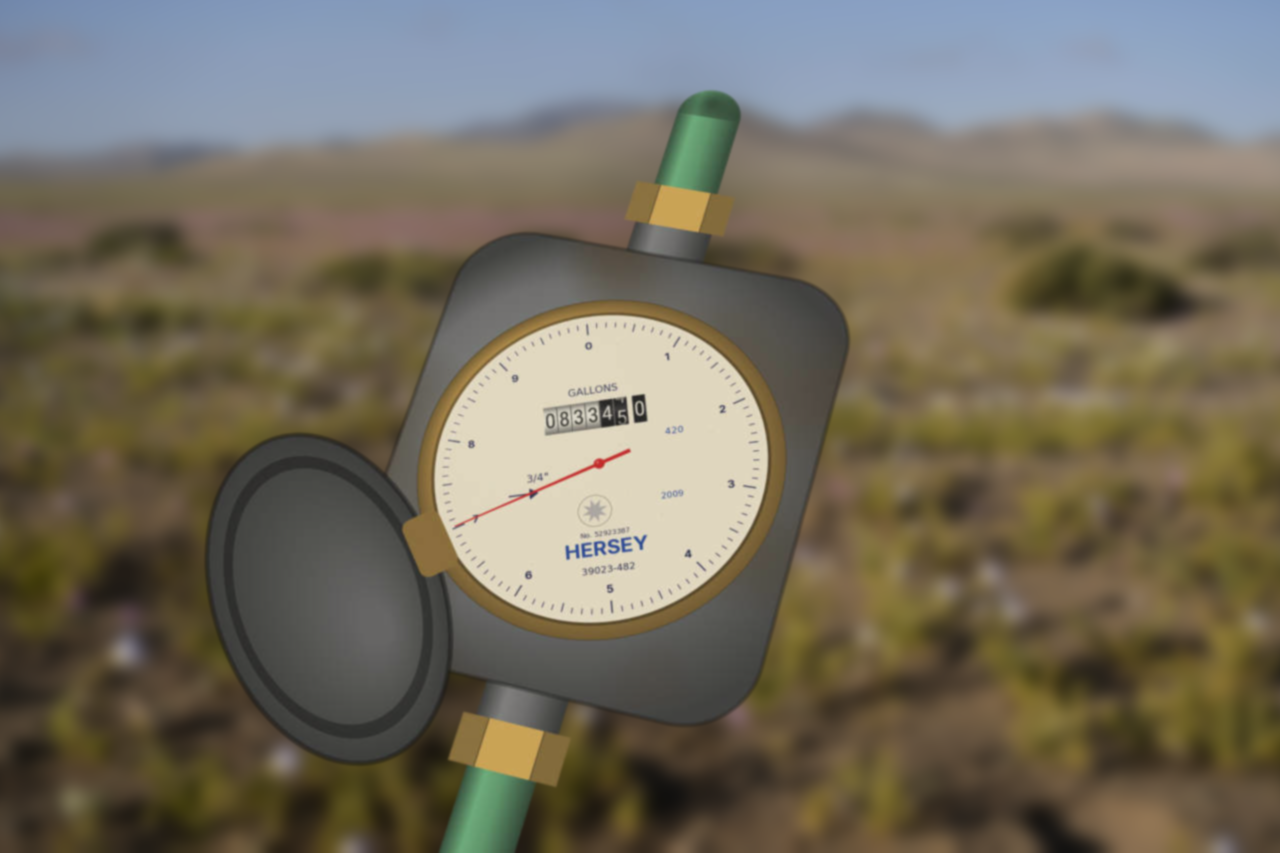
833447.0 gal
